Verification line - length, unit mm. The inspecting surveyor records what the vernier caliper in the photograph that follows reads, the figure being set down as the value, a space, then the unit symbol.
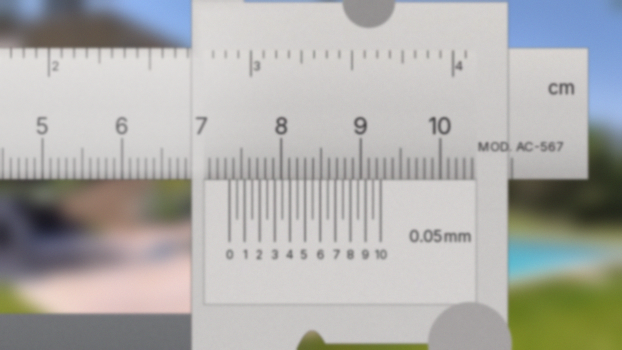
73.5 mm
